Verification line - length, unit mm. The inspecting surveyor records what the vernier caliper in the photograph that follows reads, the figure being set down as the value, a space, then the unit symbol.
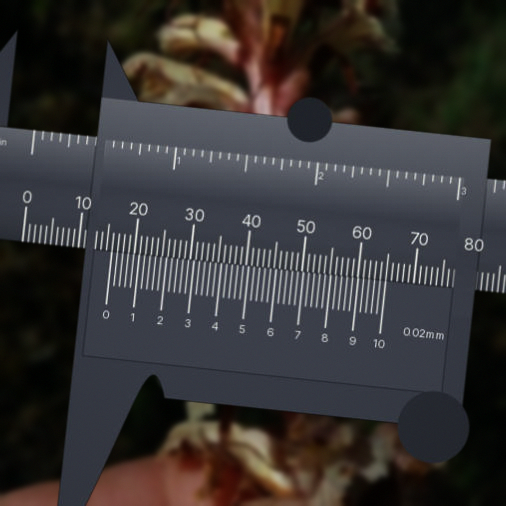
16.0 mm
